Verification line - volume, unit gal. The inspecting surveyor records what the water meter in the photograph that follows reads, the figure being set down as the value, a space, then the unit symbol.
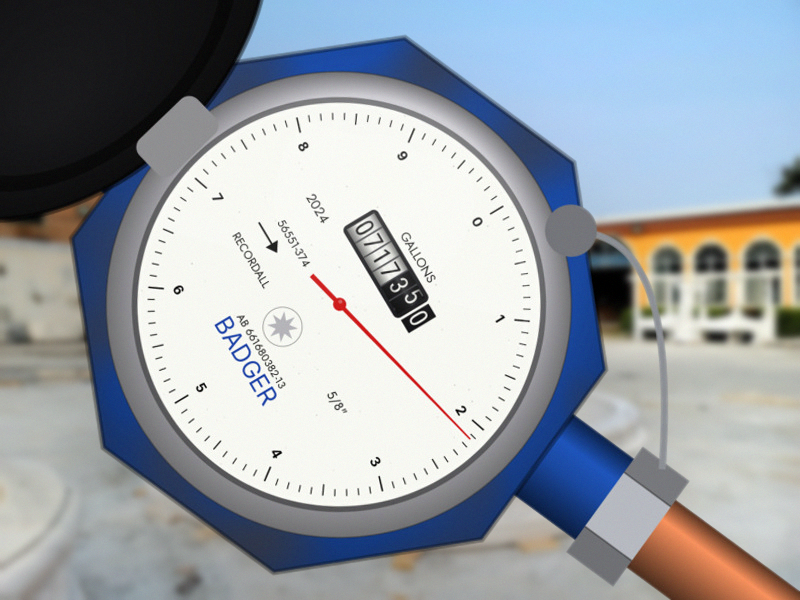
717352.1 gal
